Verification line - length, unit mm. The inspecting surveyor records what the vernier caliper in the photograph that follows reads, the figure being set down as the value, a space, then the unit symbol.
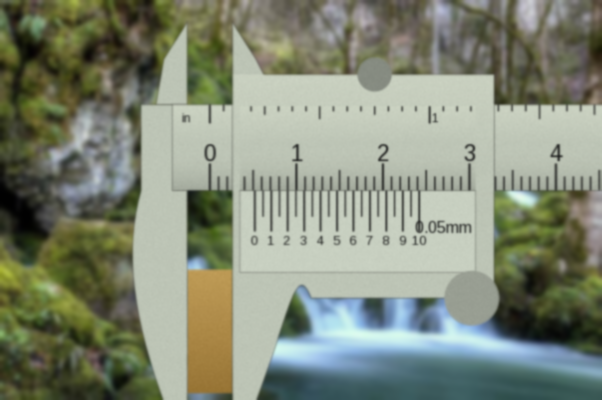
5.2 mm
